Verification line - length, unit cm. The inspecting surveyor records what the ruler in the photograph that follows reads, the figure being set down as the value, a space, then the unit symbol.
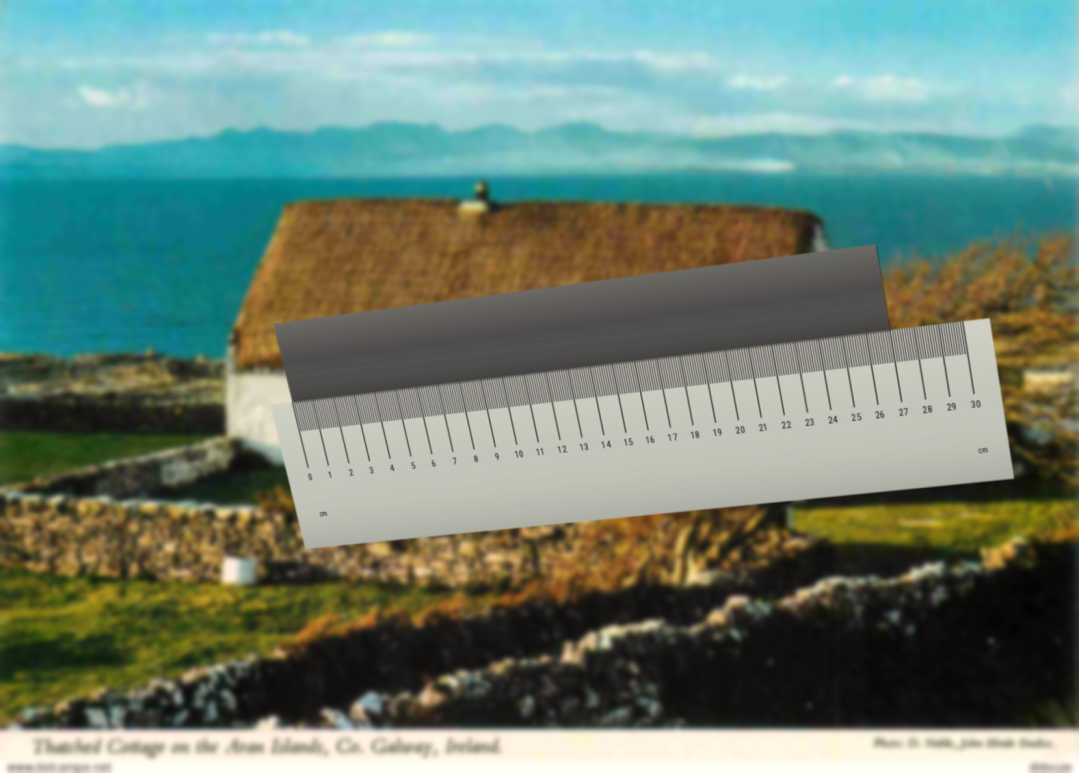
27 cm
